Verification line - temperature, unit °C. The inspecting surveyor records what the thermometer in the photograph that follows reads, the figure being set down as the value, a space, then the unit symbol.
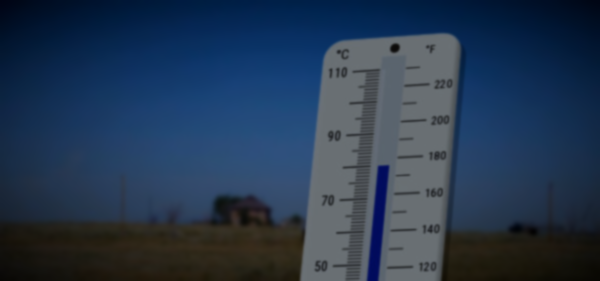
80 °C
